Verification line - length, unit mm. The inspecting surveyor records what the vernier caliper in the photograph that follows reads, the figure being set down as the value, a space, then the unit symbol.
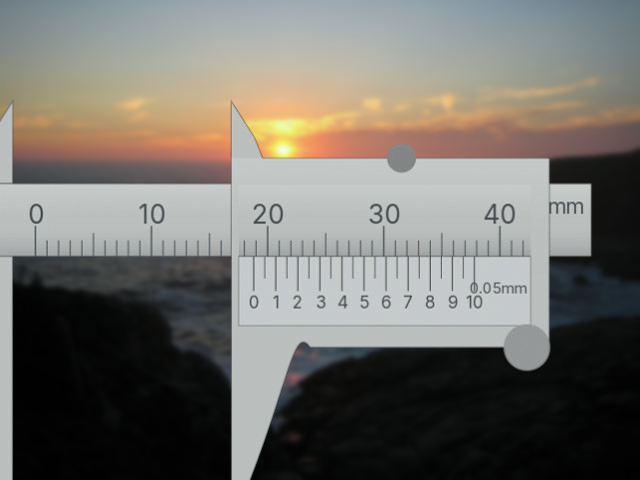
18.8 mm
